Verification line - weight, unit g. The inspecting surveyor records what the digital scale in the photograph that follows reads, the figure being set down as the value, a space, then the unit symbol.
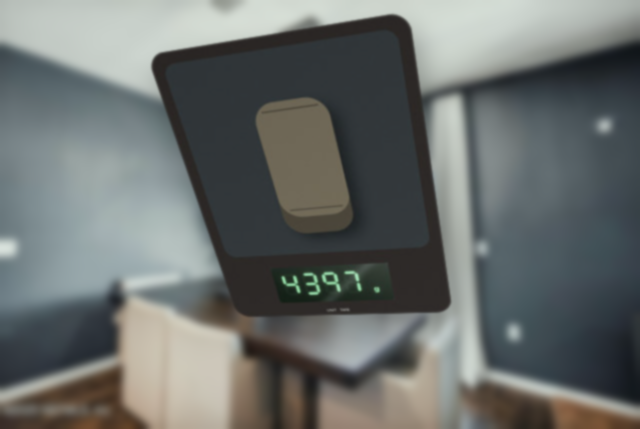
4397 g
